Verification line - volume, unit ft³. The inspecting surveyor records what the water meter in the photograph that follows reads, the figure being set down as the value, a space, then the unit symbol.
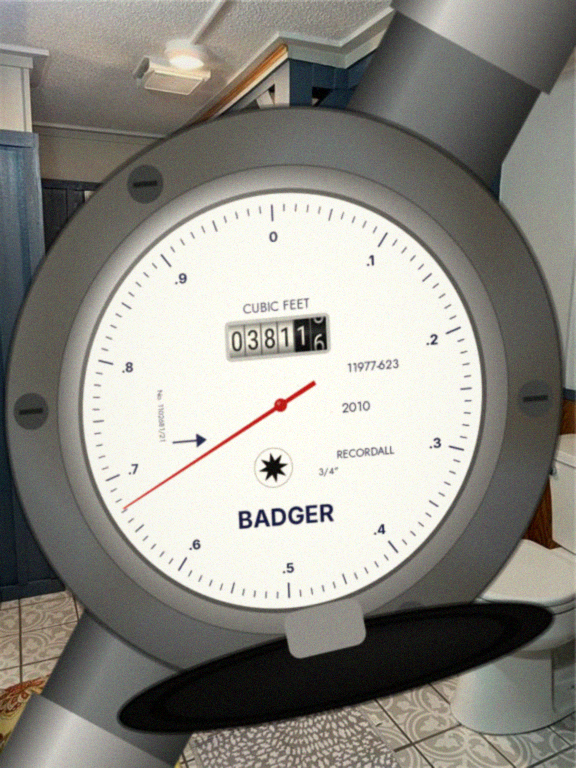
38115.67 ft³
